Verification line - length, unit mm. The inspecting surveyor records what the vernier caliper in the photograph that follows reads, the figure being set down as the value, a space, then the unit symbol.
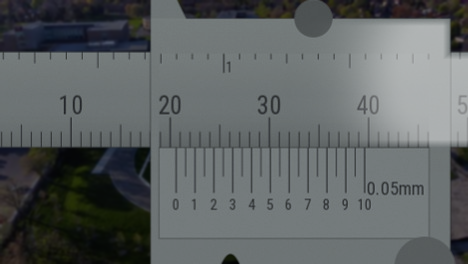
20.6 mm
